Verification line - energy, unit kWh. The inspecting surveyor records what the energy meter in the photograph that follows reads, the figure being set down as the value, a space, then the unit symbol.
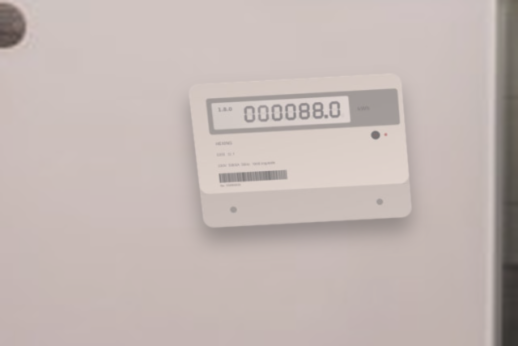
88.0 kWh
